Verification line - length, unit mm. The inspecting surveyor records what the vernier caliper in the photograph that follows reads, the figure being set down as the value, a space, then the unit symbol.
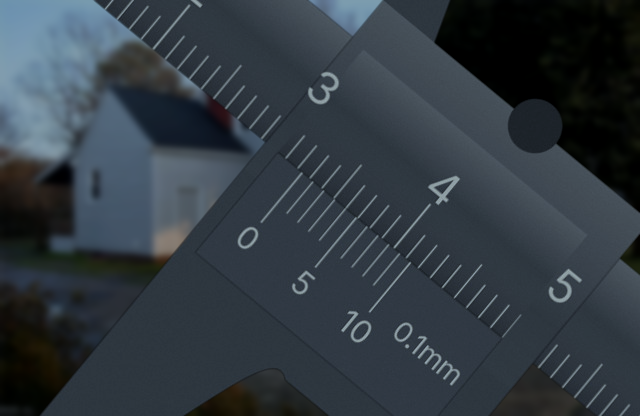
32.4 mm
